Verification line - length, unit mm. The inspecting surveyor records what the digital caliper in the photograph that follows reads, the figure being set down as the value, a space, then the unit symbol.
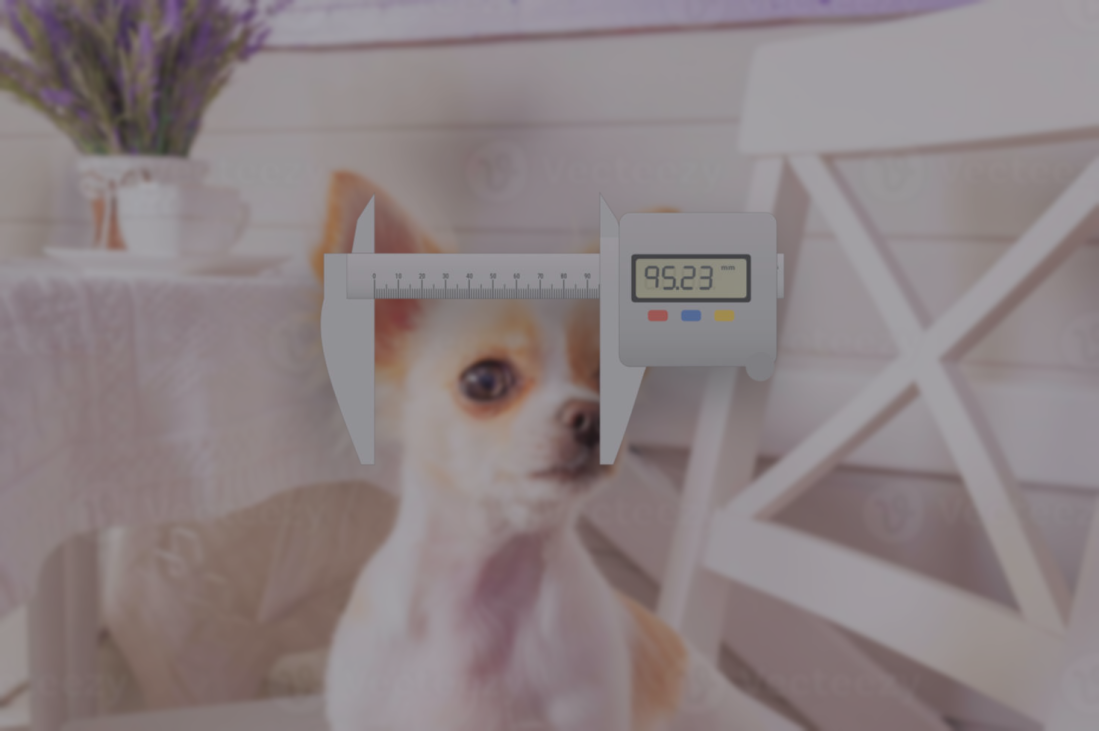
95.23 mm
